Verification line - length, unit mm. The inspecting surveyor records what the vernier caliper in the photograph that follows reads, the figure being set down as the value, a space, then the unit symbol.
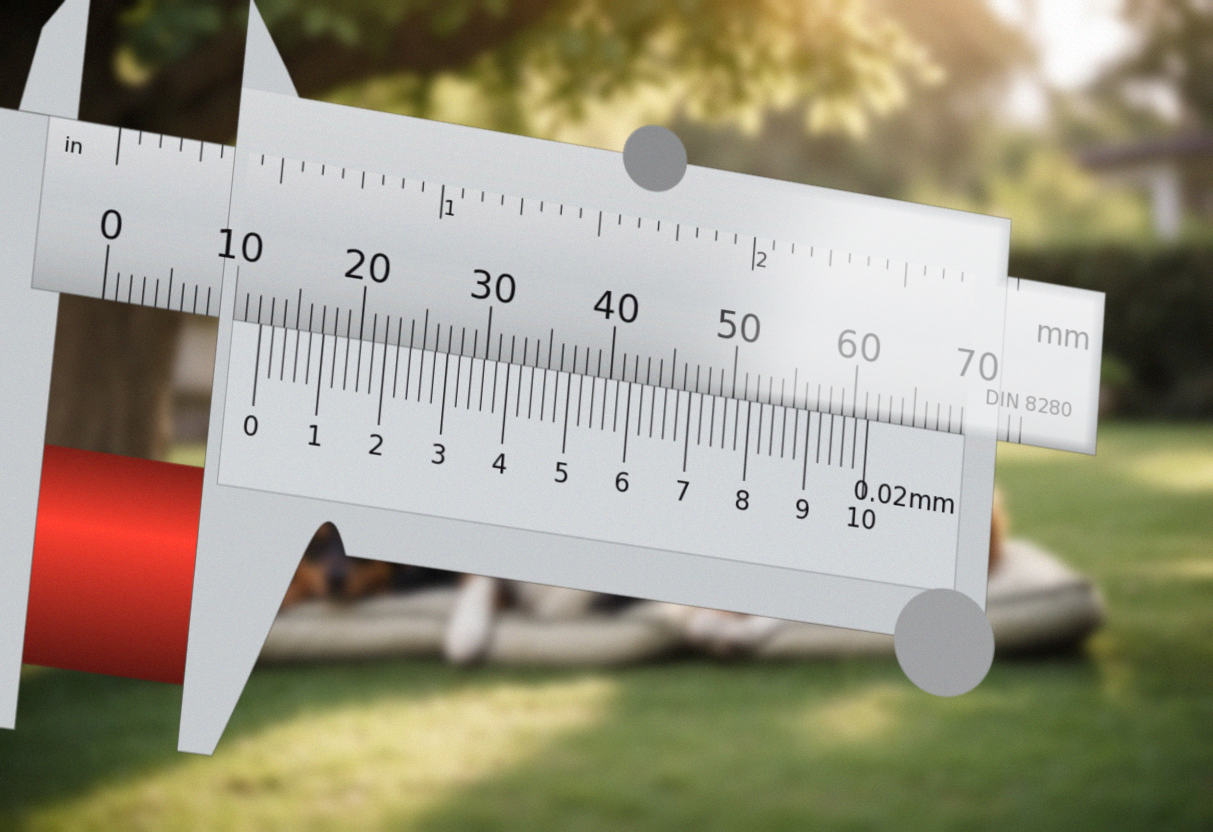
12.2 mm
